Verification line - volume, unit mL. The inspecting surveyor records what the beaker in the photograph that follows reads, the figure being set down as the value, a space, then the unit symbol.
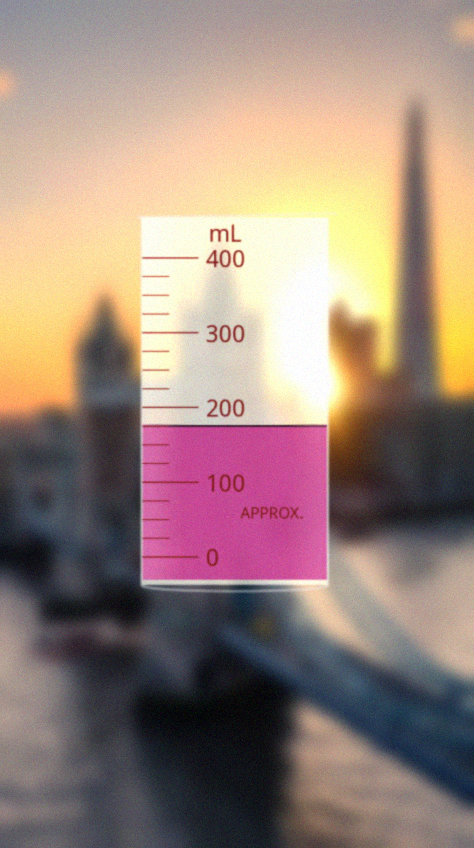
175 mL
